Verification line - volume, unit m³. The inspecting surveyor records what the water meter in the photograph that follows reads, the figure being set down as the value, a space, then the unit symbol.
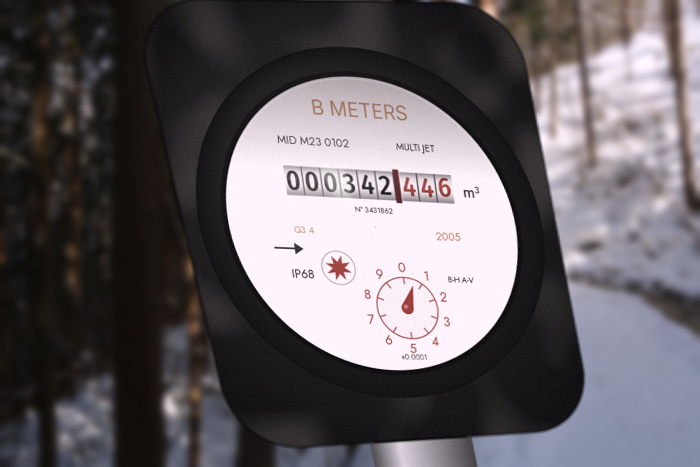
342.4460 m³
